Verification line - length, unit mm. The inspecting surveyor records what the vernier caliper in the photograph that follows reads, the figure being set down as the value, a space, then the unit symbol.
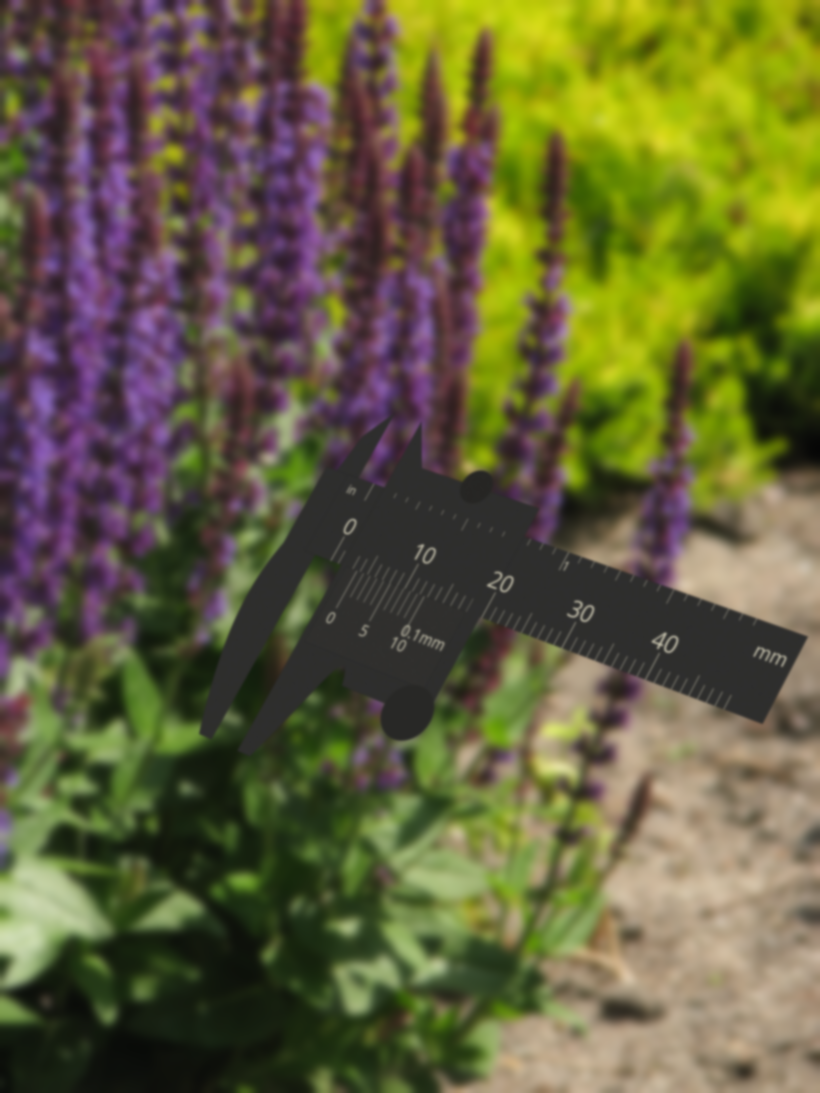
3.6 mm
